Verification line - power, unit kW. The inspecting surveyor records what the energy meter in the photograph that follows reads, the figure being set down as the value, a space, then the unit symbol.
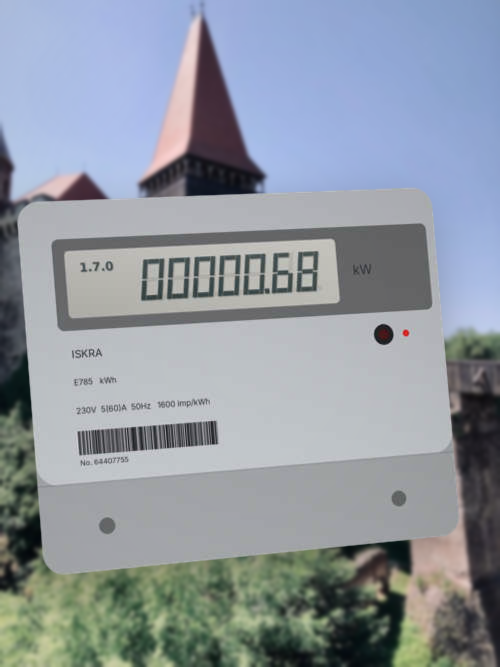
0.68 kW
